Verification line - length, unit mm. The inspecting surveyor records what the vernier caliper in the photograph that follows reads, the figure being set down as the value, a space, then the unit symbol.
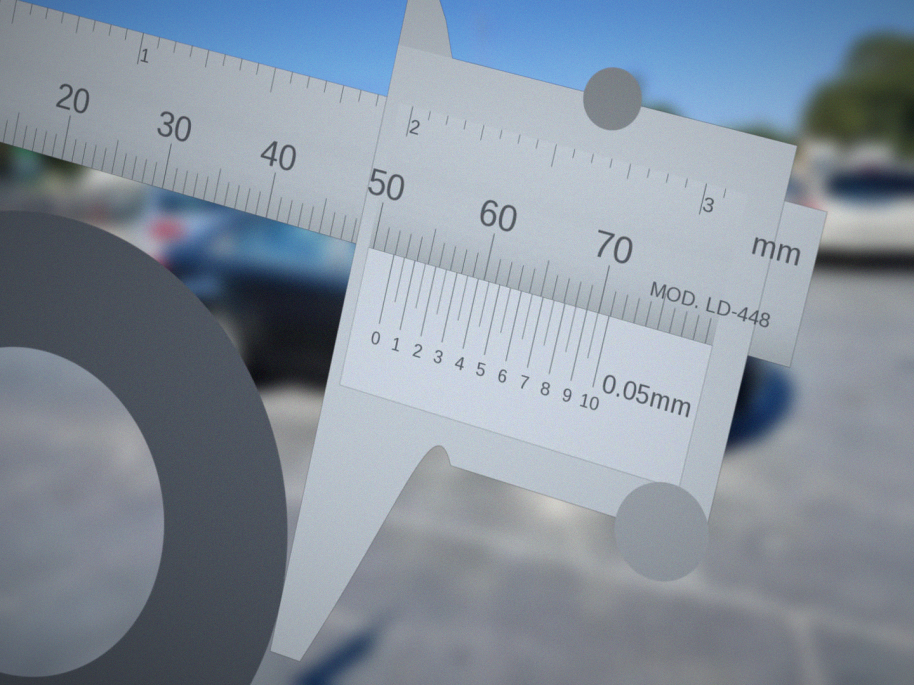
51.9 mm
